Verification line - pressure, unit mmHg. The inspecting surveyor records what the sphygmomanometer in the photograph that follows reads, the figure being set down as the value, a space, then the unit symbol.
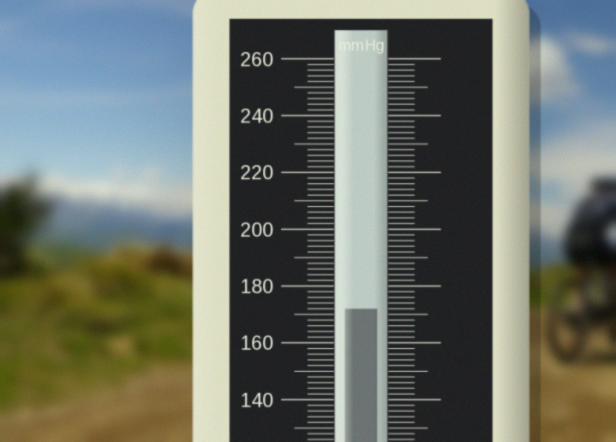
172 mmHg
